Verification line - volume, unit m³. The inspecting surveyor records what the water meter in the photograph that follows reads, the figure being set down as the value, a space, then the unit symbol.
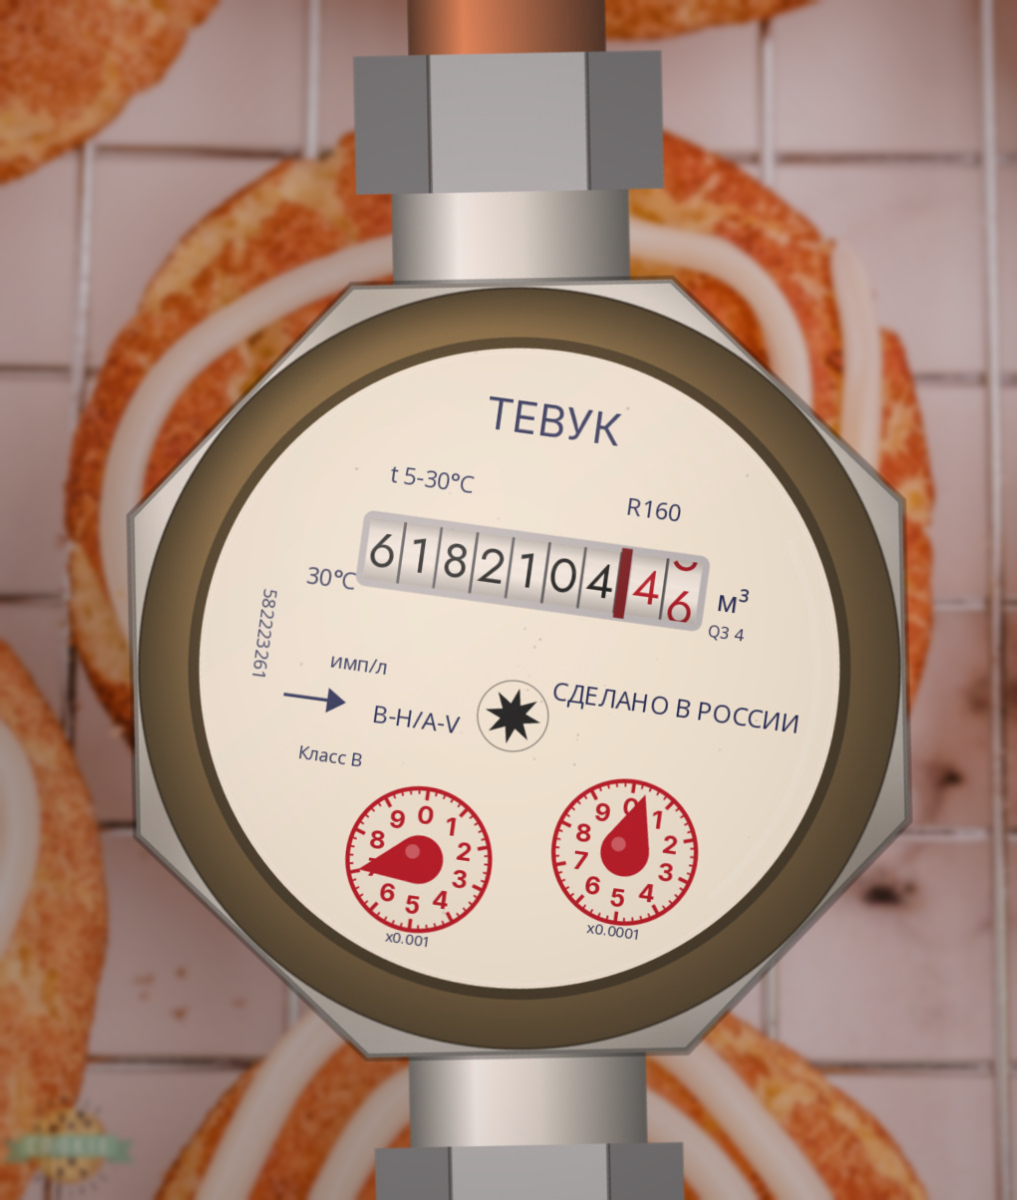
6182104.4570 m³
